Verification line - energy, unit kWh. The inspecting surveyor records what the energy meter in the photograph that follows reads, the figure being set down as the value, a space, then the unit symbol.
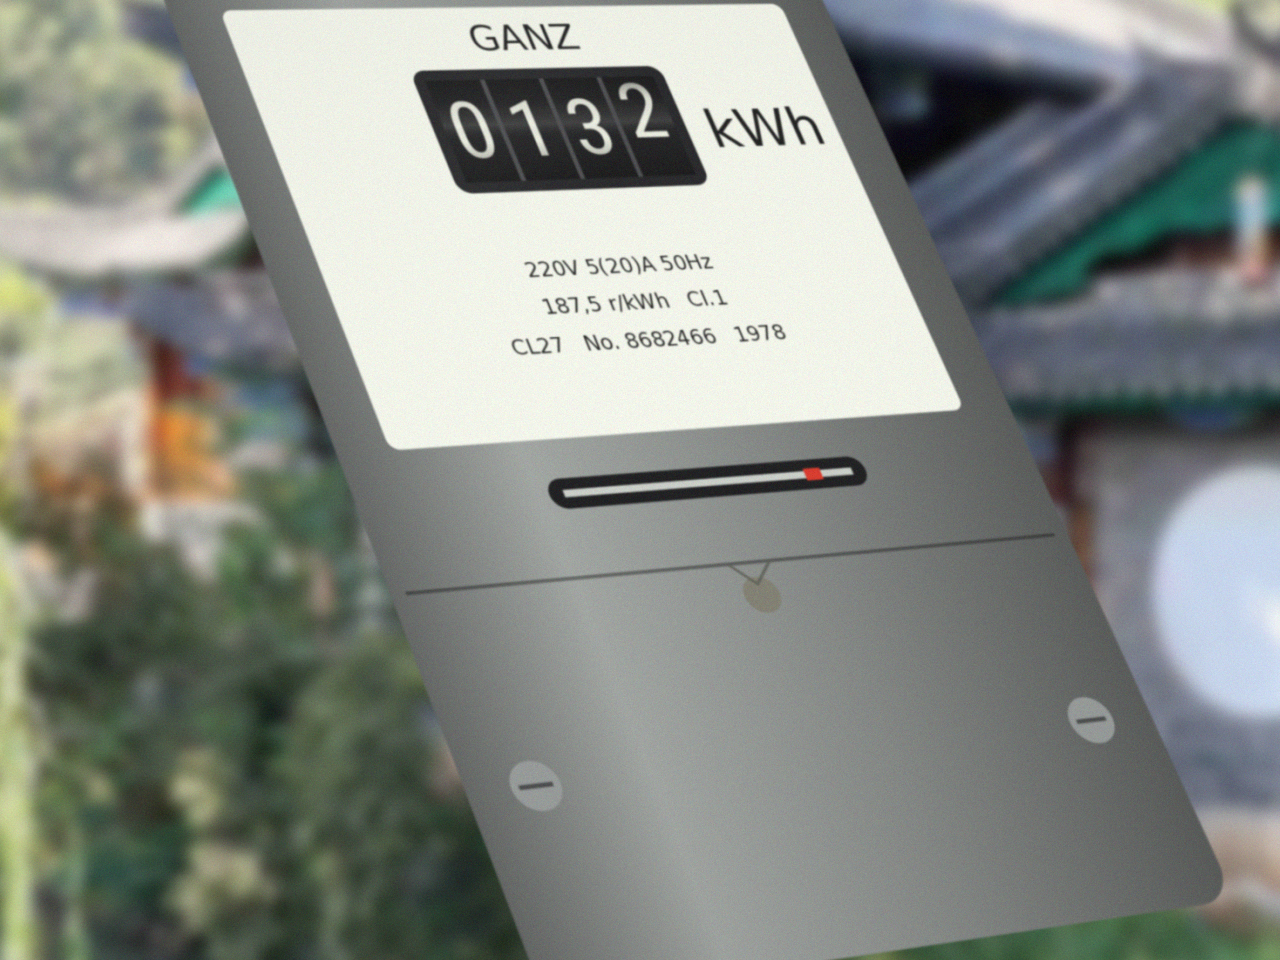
132 kWh
